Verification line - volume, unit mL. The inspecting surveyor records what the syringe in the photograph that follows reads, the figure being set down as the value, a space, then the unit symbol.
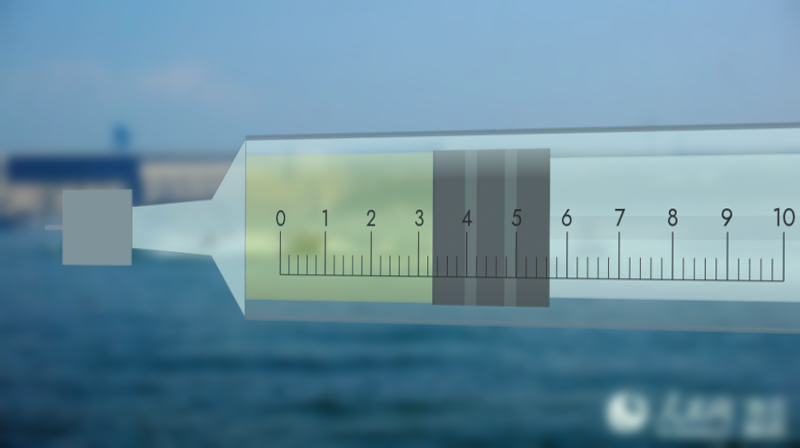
3.3 mL
